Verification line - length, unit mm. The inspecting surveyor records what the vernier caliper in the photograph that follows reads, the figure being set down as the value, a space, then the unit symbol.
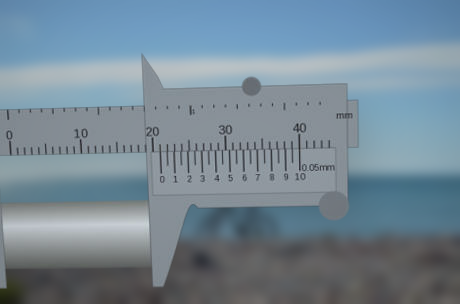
21.0 mm
